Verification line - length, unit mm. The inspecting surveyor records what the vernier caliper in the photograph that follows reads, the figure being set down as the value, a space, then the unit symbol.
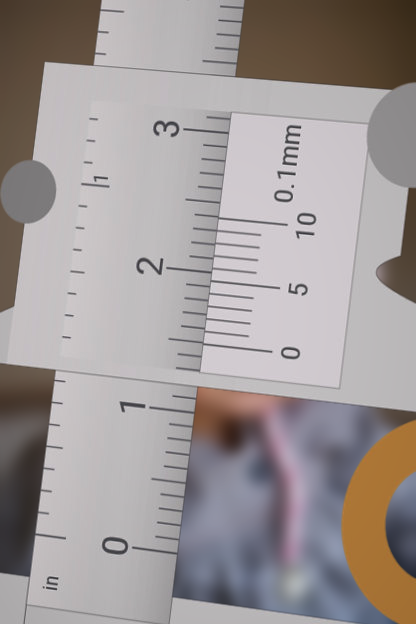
14.9 mm
